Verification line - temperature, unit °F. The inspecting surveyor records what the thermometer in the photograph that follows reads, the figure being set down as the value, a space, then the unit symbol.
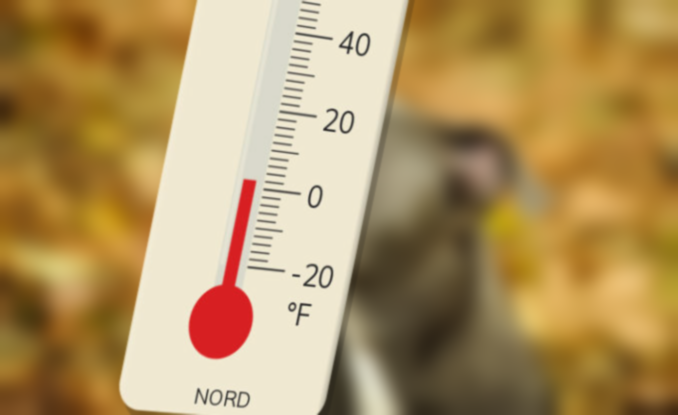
2 °F
